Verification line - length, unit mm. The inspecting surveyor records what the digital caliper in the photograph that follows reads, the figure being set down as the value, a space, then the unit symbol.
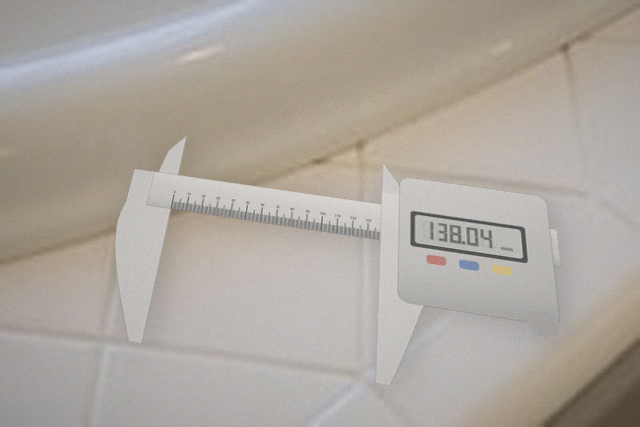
138.04 mm
